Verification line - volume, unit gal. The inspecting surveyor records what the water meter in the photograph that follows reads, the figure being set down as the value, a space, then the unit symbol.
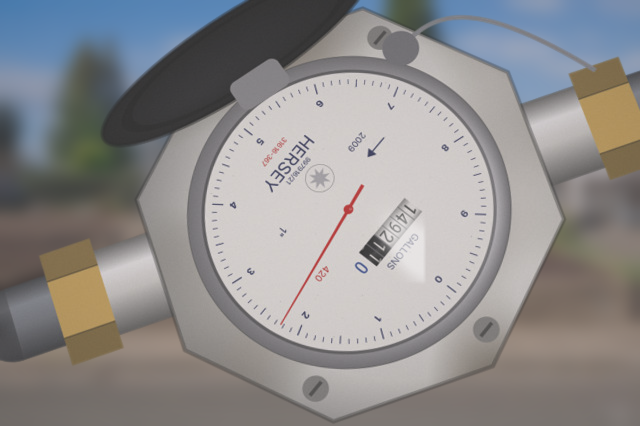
1492112.2 gal
